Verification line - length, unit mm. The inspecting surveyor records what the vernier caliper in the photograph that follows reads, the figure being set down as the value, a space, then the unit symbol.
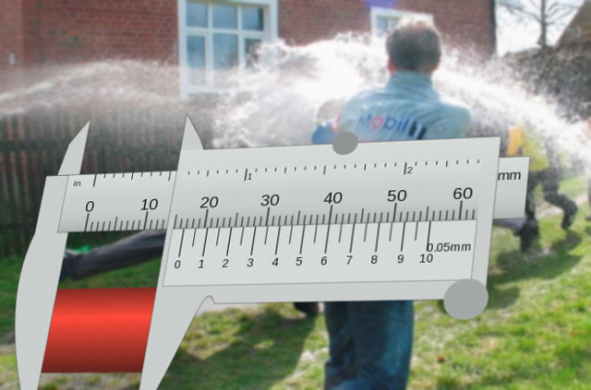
16.6 mm
